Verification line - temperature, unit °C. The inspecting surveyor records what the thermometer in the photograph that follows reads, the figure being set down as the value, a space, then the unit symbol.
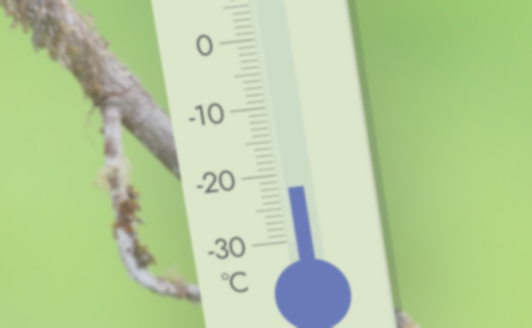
-22 °C
